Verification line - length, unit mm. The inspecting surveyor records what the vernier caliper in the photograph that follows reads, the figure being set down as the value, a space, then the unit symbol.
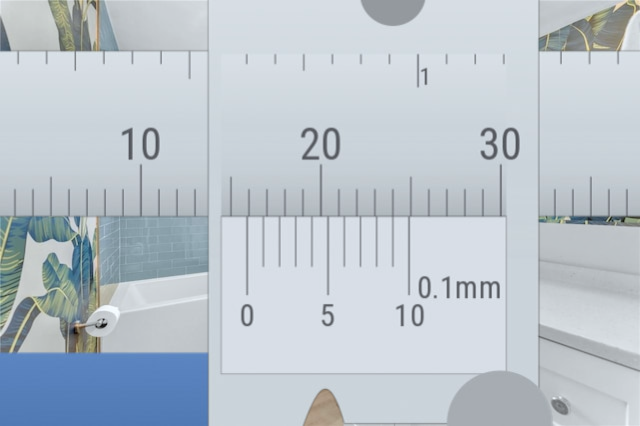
15.9 mm
